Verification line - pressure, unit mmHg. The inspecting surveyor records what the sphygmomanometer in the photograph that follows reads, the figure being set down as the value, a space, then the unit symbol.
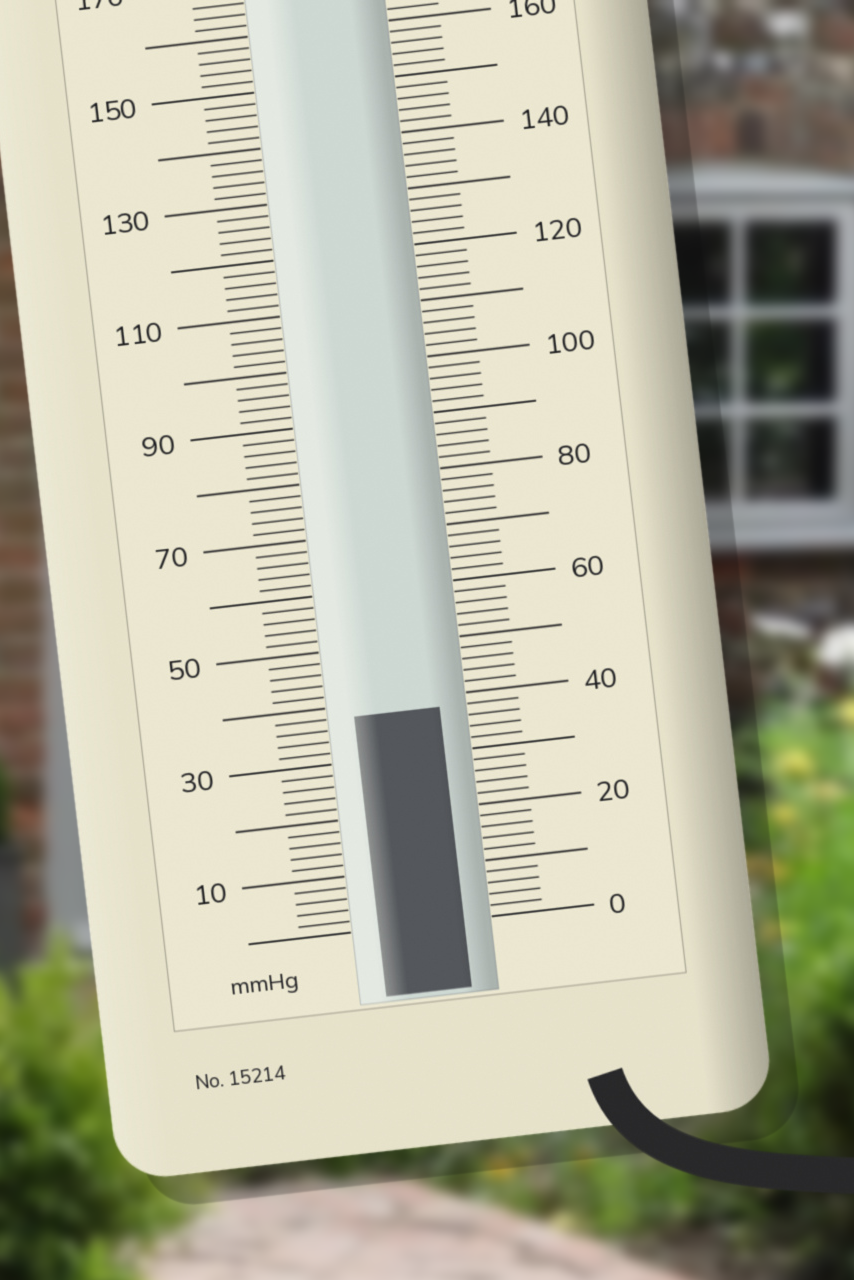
38 mmHg
